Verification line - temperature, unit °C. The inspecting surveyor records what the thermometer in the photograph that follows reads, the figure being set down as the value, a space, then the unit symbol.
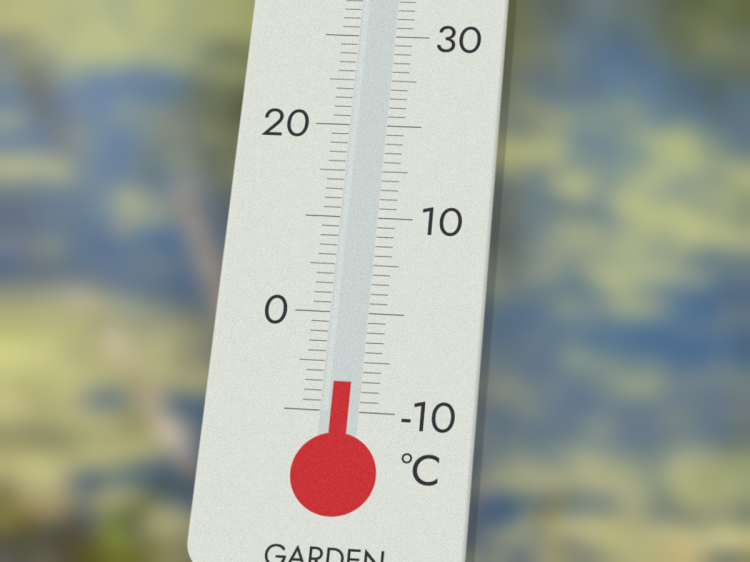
-7 °C
